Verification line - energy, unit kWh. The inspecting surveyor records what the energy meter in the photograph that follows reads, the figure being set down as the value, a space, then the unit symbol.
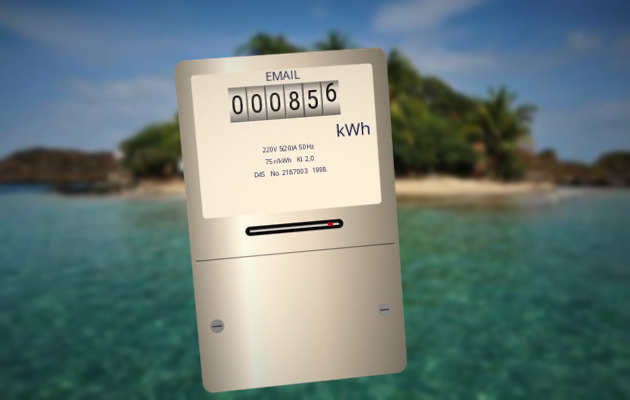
856 kWh
